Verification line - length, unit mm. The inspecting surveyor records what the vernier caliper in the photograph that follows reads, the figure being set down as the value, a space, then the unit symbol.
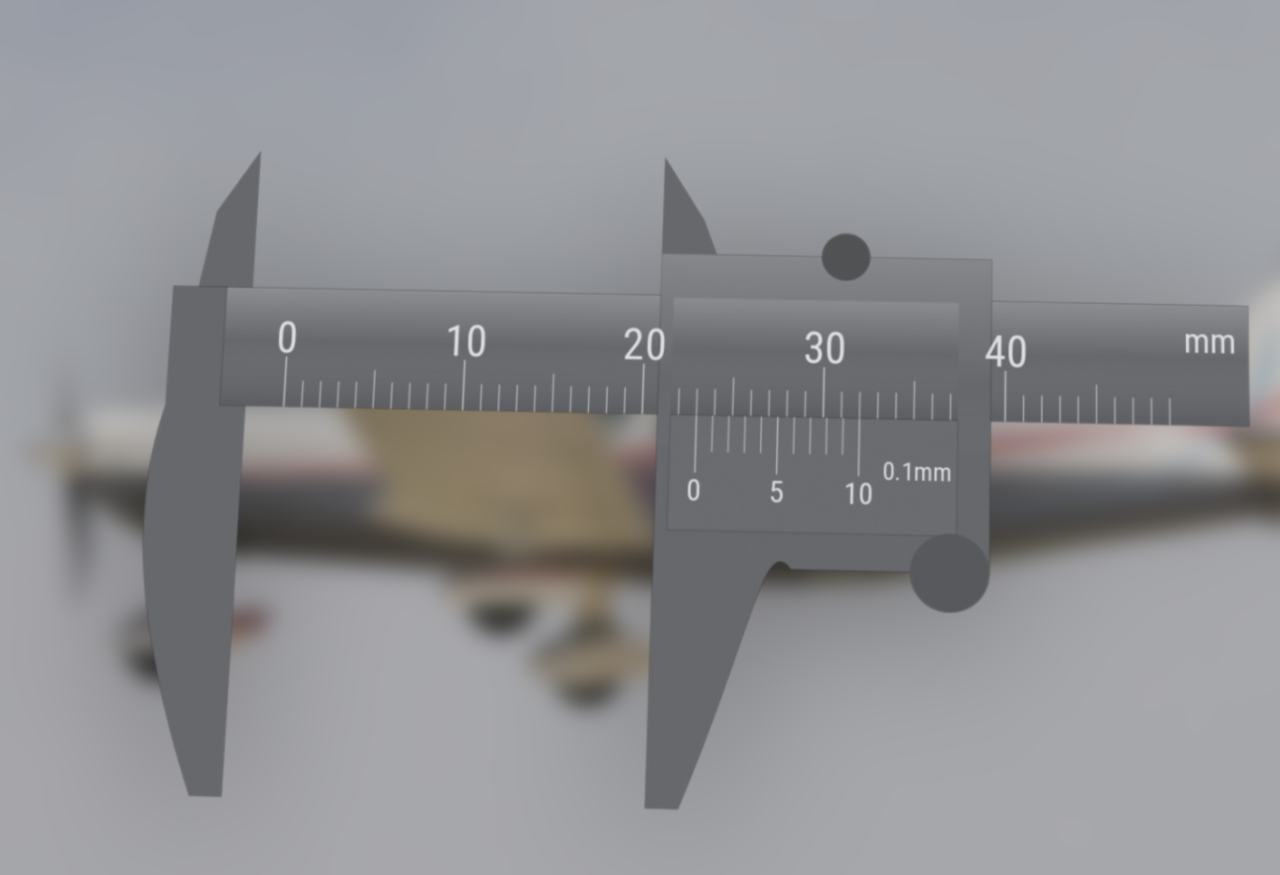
23.0 mm
